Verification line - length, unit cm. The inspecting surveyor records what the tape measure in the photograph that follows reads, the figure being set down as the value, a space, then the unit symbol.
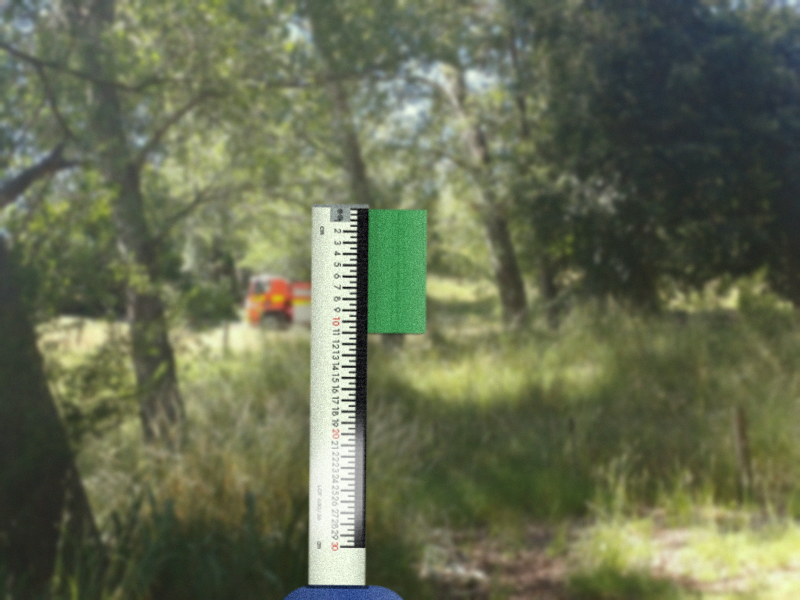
11 cm
